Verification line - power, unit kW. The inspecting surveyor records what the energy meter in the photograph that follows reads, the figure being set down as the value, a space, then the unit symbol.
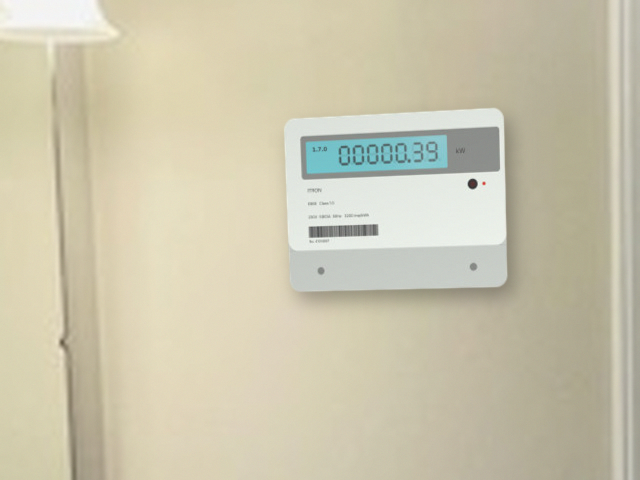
0.39 kW
